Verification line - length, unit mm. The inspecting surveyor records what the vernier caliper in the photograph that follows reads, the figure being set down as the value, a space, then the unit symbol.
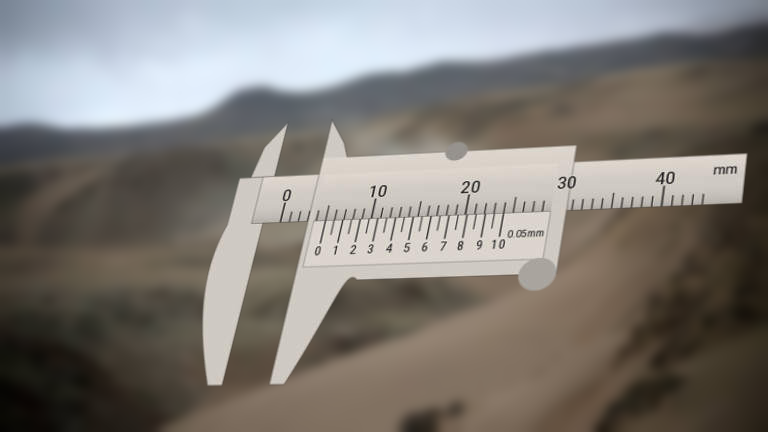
5.0 mm
